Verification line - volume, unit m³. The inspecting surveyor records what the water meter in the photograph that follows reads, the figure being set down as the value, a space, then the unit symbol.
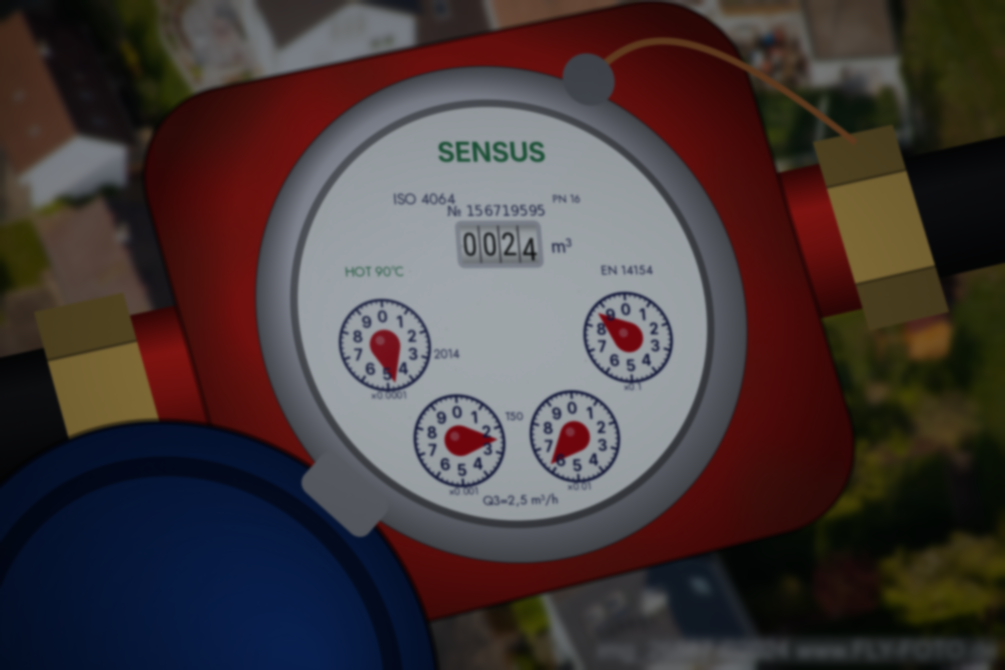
23.8624 m³
